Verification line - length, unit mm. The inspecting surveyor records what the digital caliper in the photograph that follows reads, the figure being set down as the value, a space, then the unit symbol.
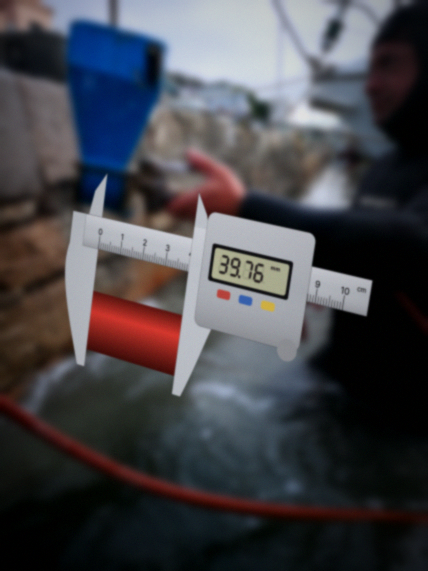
39.76 mm
